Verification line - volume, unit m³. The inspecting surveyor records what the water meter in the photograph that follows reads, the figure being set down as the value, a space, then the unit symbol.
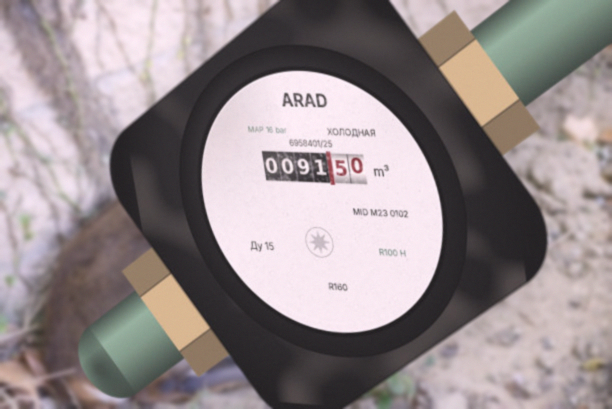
91.50 m³
